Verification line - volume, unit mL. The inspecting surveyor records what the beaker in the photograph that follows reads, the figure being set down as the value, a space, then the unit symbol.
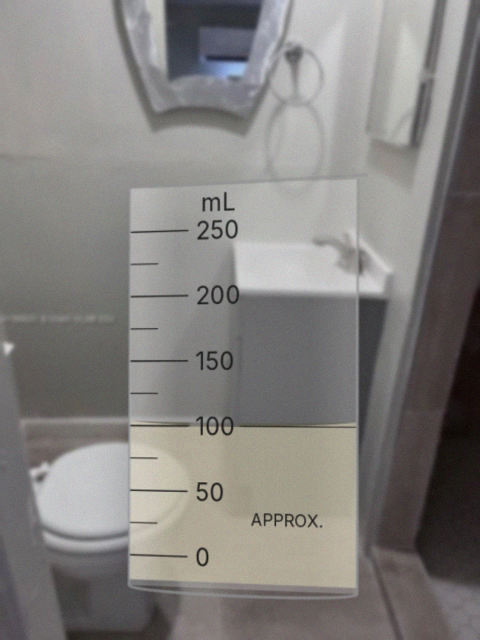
100 mL
